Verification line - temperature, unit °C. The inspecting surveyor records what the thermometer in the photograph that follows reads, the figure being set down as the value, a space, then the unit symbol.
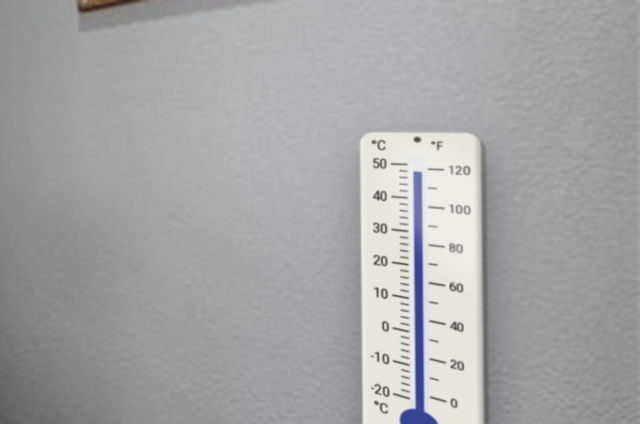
48 °C
